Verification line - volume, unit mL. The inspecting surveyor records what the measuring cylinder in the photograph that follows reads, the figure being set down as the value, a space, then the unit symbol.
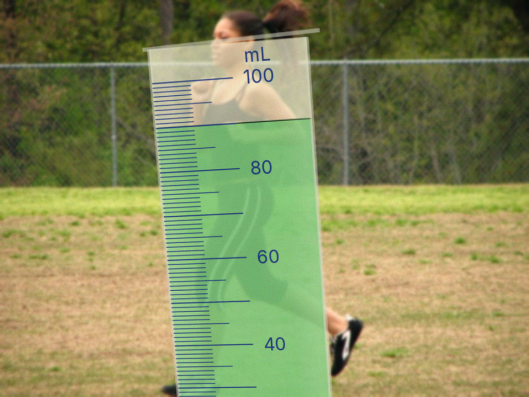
90 mL
